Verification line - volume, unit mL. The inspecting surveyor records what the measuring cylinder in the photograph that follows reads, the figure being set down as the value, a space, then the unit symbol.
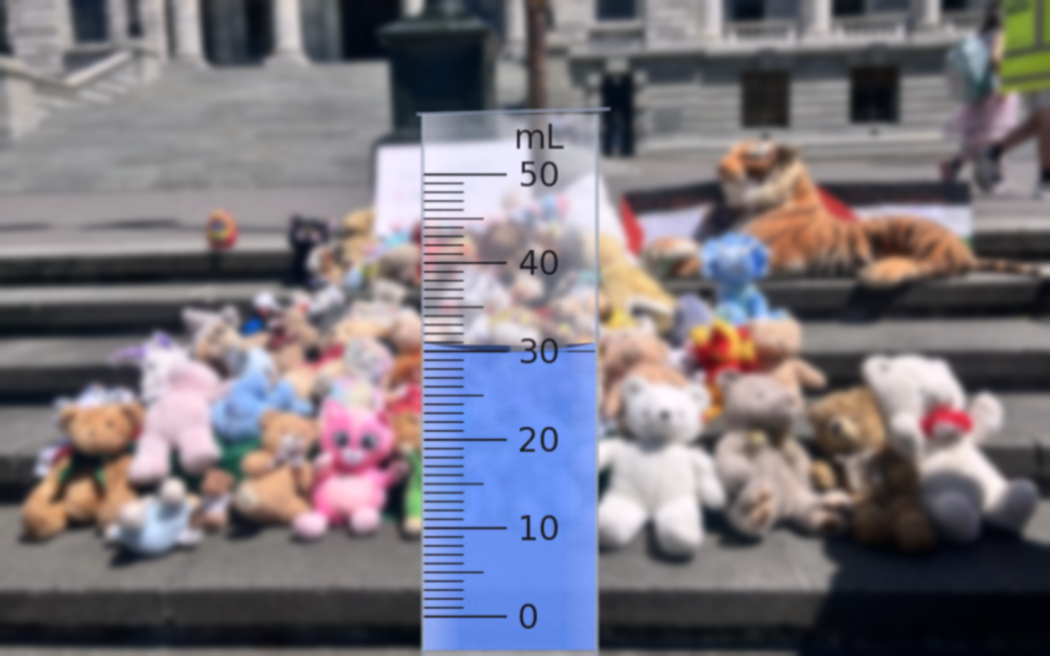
30 mL
